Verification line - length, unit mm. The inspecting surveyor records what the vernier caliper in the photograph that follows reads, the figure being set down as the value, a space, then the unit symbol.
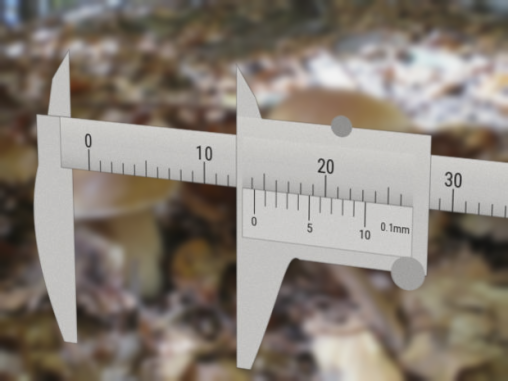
14.2 mm
